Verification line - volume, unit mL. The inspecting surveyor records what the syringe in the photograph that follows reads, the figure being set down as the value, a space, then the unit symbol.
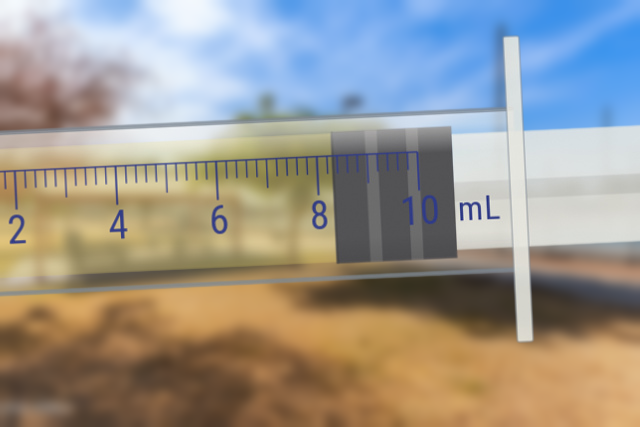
8.3 mL
